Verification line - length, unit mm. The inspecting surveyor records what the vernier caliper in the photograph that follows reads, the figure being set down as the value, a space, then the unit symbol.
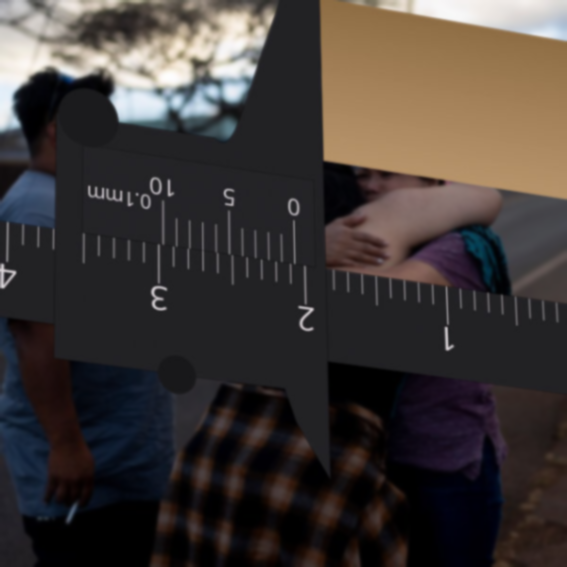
20.7 mm
